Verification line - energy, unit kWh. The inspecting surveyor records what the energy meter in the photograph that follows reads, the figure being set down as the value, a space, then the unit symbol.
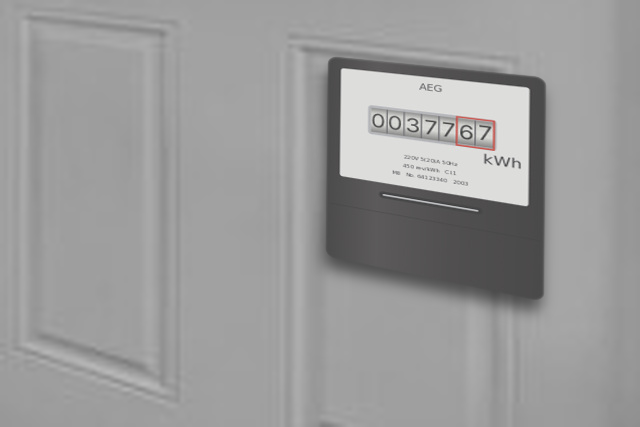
377.67 kWh
